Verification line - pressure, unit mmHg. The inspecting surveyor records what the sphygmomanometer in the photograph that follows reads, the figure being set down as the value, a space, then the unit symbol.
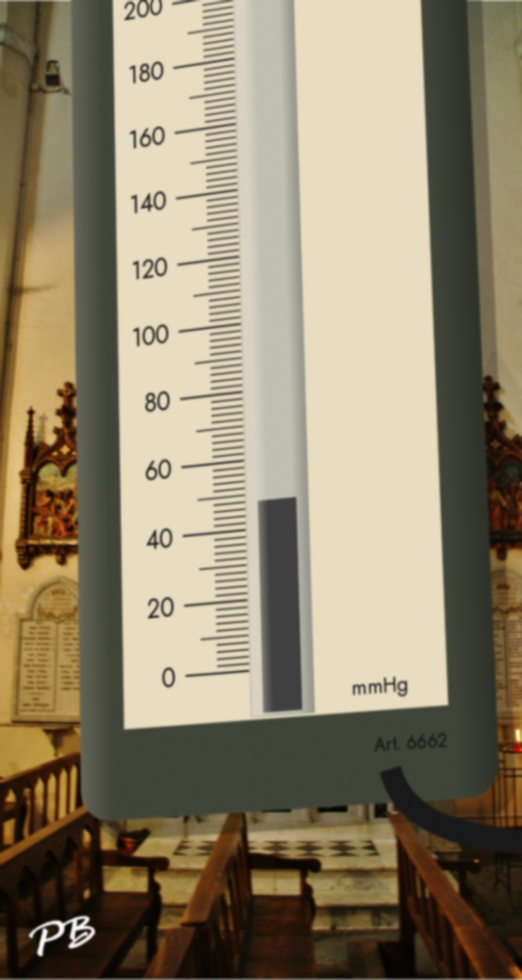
48 mmHg
